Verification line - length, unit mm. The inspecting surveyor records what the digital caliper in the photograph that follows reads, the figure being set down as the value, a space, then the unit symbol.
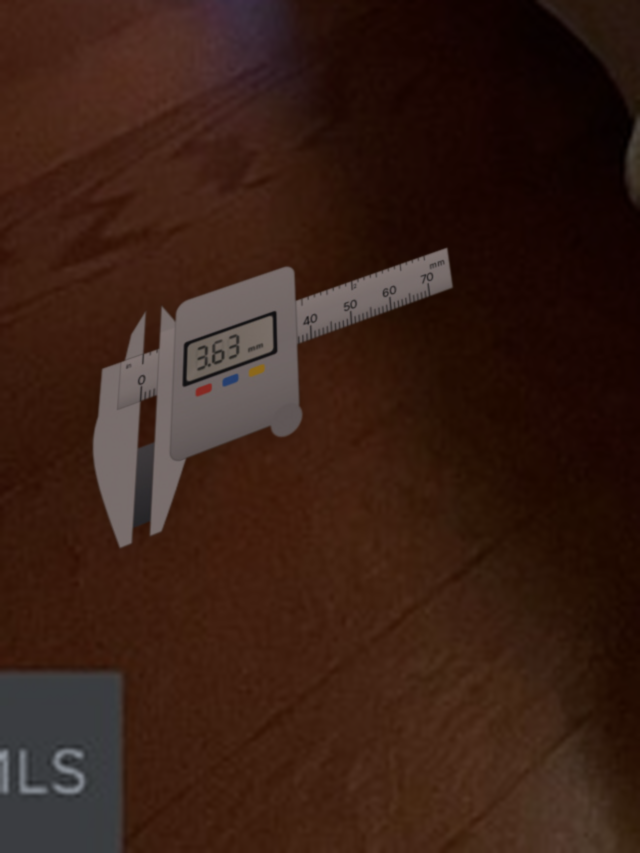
3.63 mm
